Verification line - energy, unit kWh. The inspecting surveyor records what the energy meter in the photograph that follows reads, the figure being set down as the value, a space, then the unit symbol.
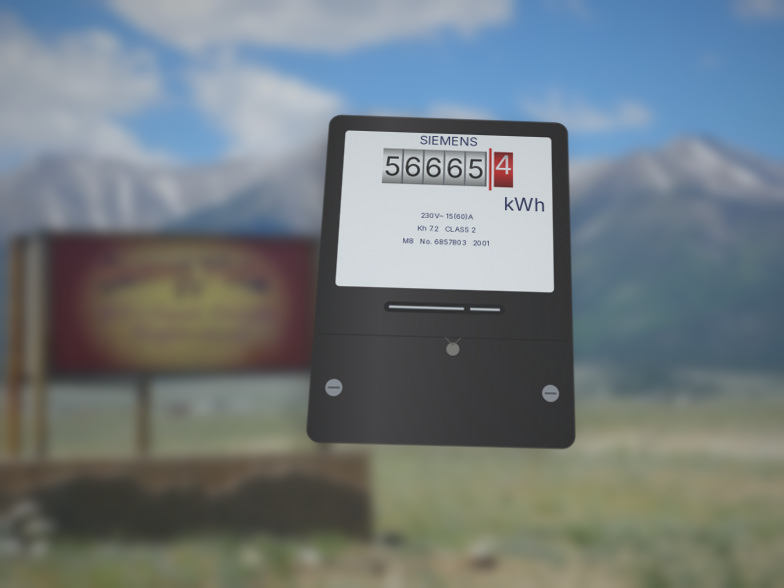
56665.4 kWh
